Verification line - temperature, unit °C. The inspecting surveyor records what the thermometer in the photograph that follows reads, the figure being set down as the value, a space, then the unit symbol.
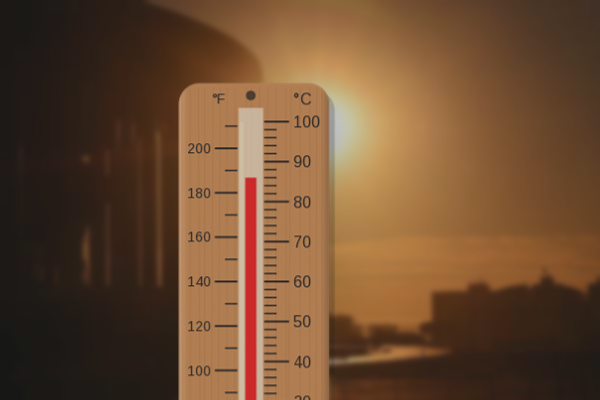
86 °C
